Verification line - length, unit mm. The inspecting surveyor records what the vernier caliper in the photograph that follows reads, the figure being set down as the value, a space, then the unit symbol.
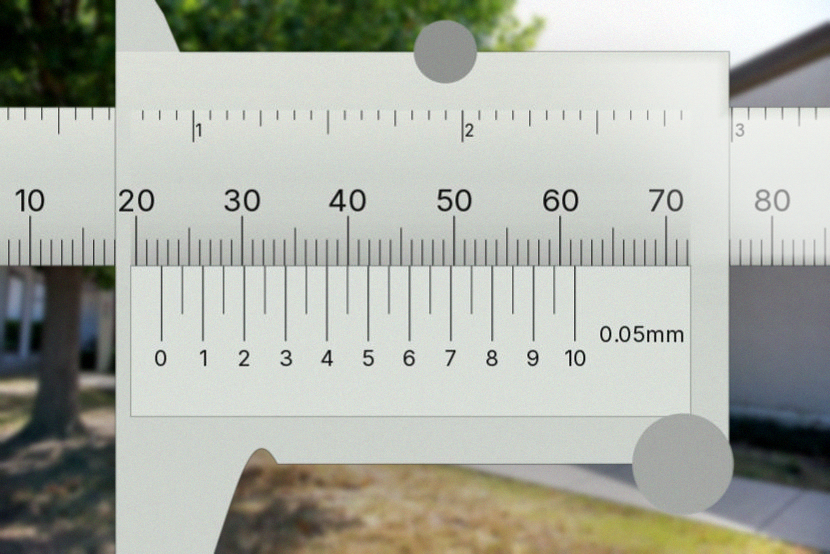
22.4 mm
